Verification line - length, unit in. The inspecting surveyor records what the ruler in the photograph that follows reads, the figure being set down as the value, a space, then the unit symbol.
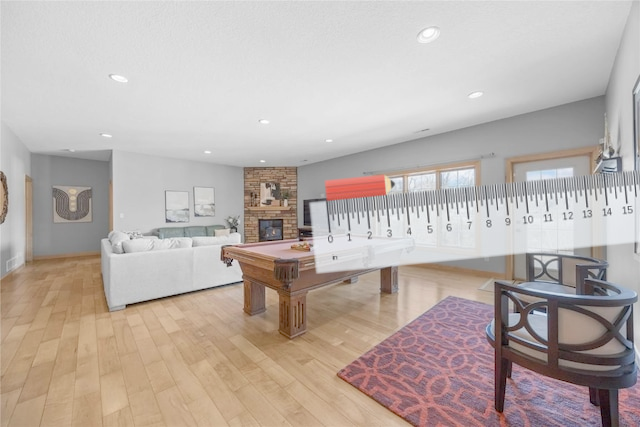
3.5 in
